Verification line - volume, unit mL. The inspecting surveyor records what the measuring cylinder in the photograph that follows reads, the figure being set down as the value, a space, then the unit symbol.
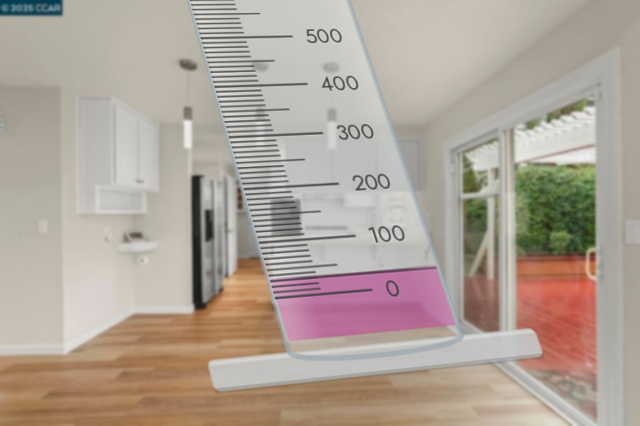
30 mL
